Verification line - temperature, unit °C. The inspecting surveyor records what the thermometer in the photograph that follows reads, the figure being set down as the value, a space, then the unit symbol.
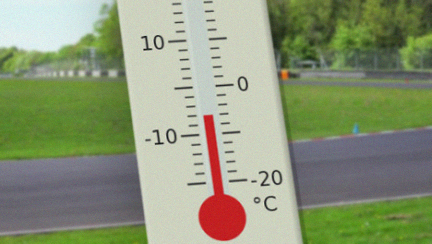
-6 °C
